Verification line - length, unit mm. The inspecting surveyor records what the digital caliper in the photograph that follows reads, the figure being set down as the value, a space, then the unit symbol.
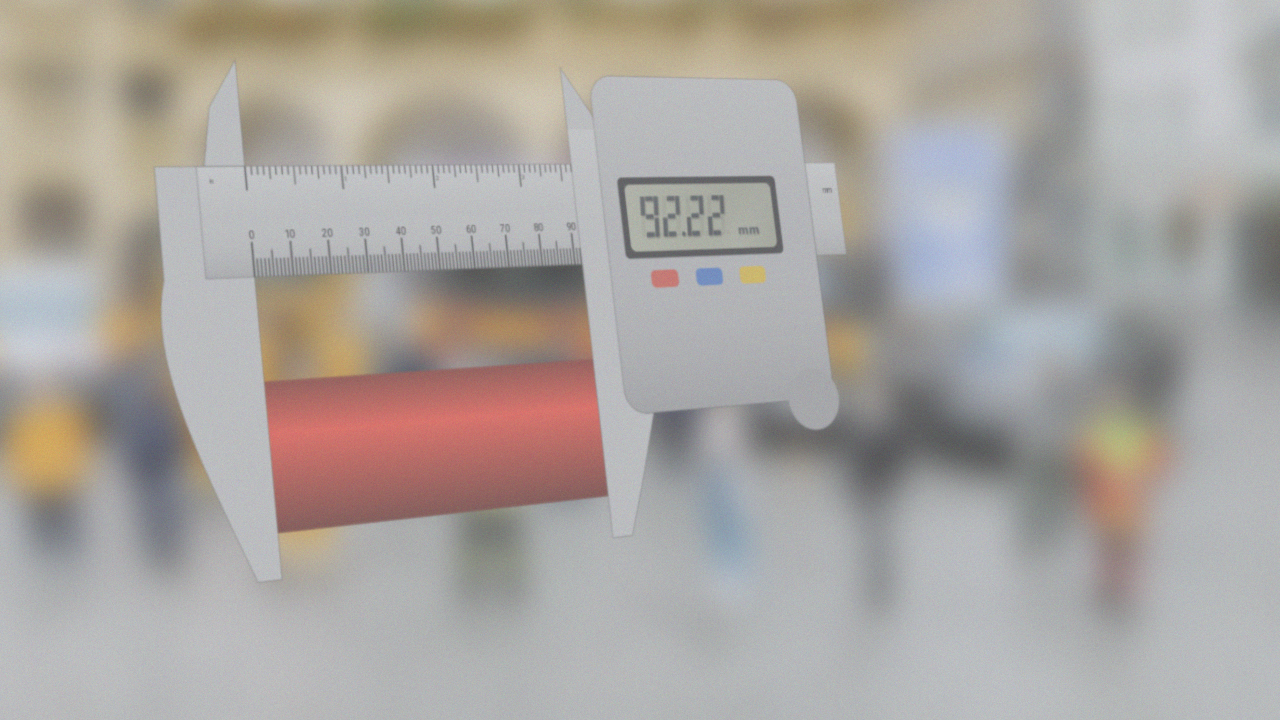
92.22 mm
